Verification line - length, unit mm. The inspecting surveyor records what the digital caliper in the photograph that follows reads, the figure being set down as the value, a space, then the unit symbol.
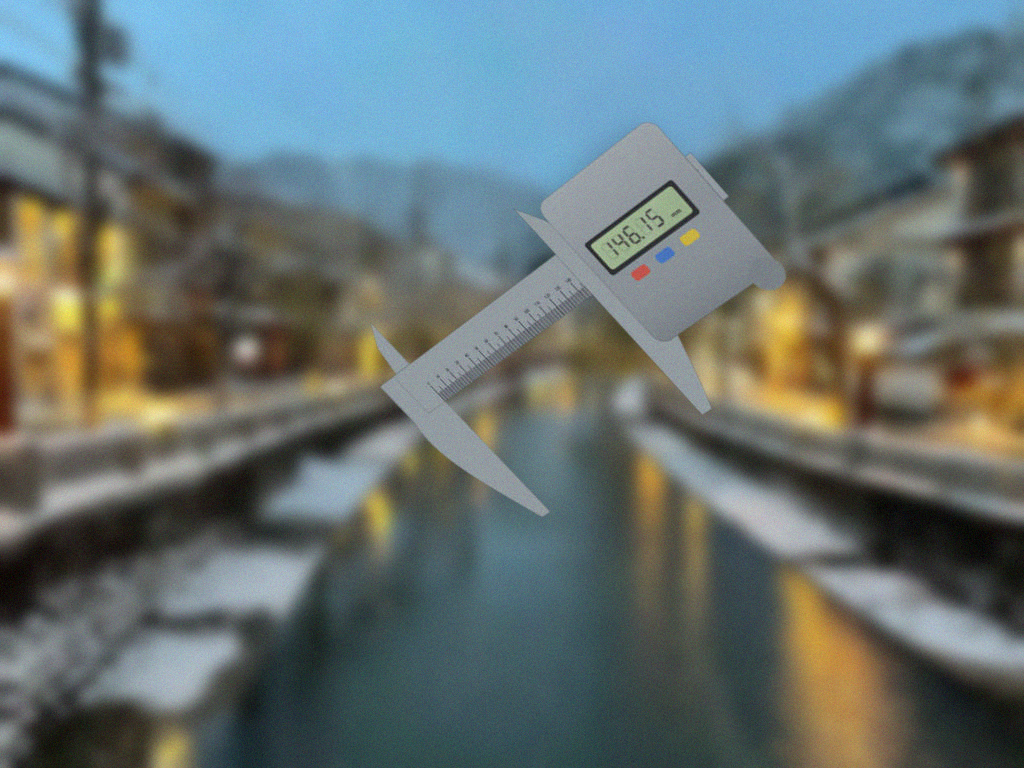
146.15 mm
